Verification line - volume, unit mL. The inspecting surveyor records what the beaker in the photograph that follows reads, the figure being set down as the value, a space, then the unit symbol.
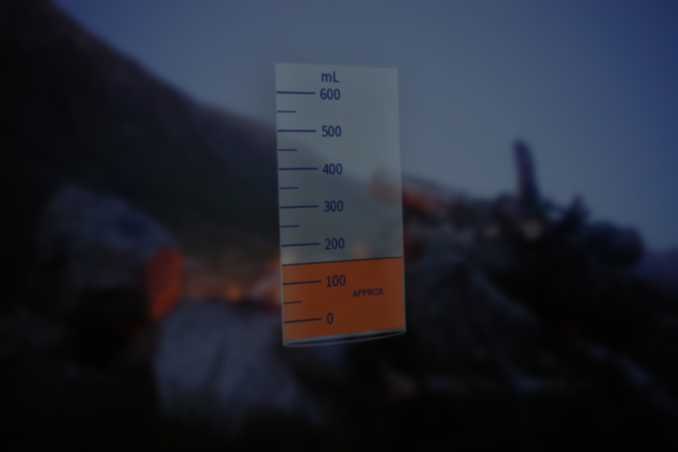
150 mL
